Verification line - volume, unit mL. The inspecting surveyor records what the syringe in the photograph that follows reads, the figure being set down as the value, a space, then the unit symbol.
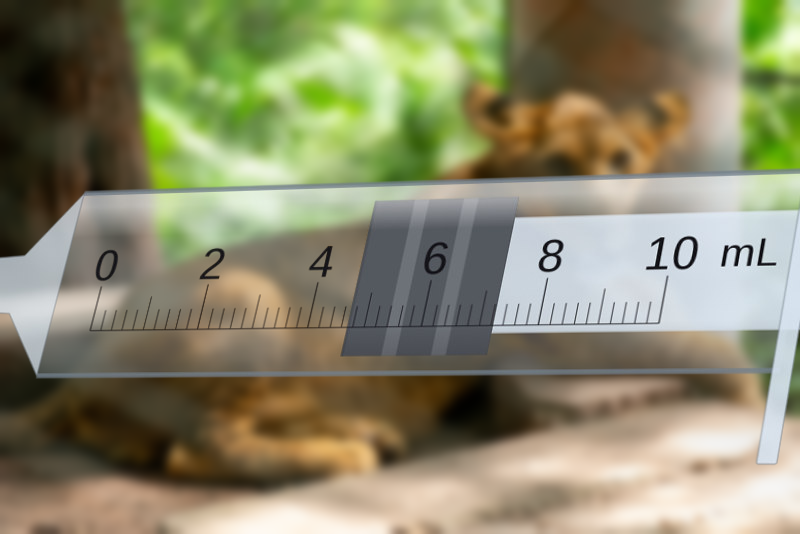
4.7 mL
